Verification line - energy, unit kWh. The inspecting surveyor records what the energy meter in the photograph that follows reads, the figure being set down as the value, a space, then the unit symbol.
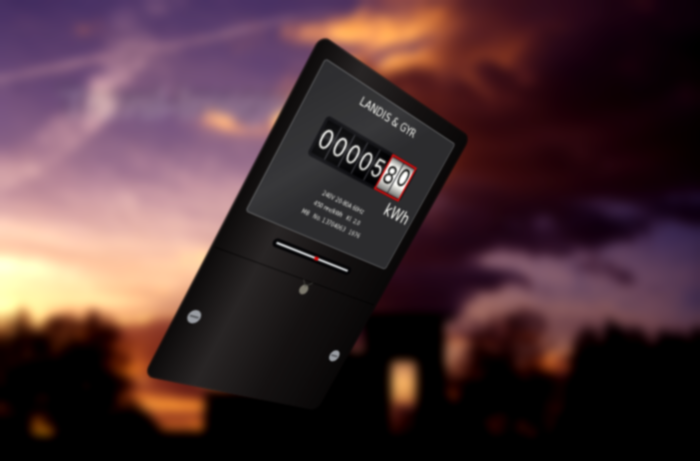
5.80 kWh
